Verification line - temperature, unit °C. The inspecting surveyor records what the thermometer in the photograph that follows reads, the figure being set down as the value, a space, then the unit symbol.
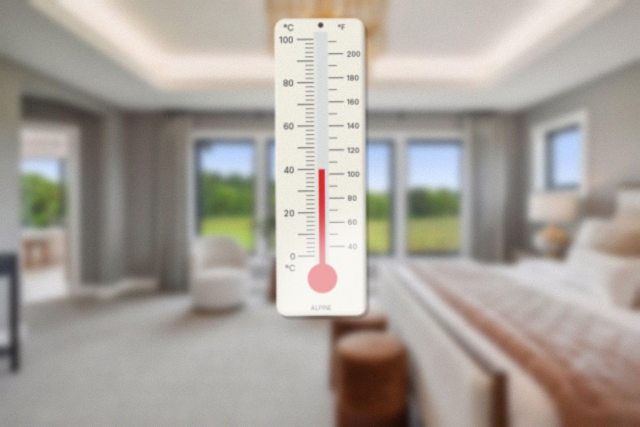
40 °C
